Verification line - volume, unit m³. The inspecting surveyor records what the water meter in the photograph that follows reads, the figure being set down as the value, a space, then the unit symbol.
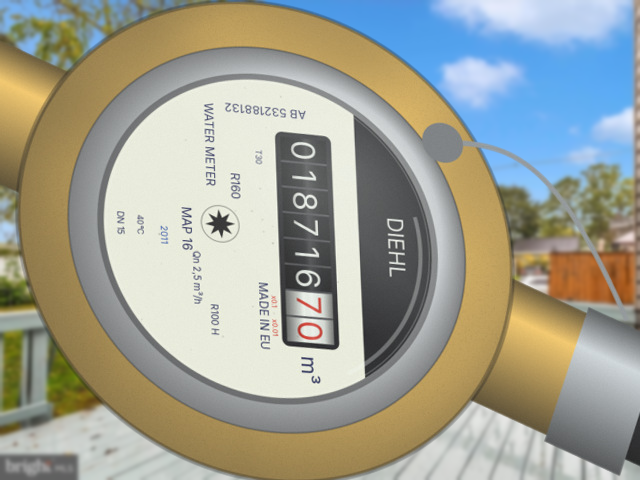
18716.70 m³
